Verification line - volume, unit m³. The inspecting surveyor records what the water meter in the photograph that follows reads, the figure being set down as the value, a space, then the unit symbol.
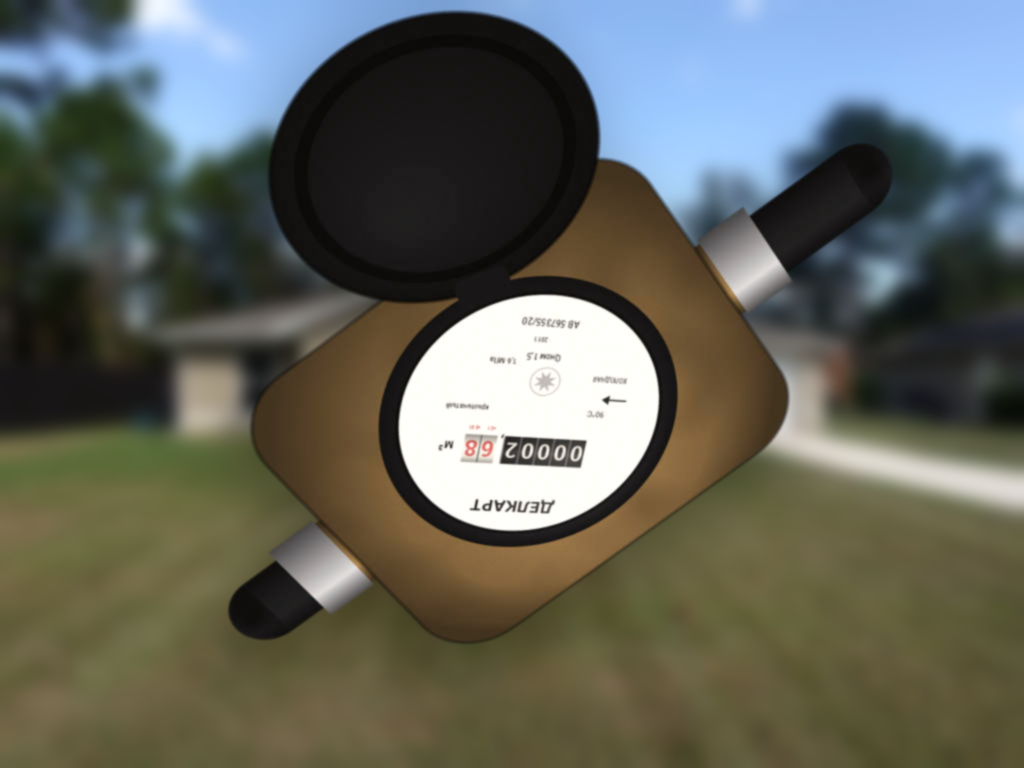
2.68 m³
